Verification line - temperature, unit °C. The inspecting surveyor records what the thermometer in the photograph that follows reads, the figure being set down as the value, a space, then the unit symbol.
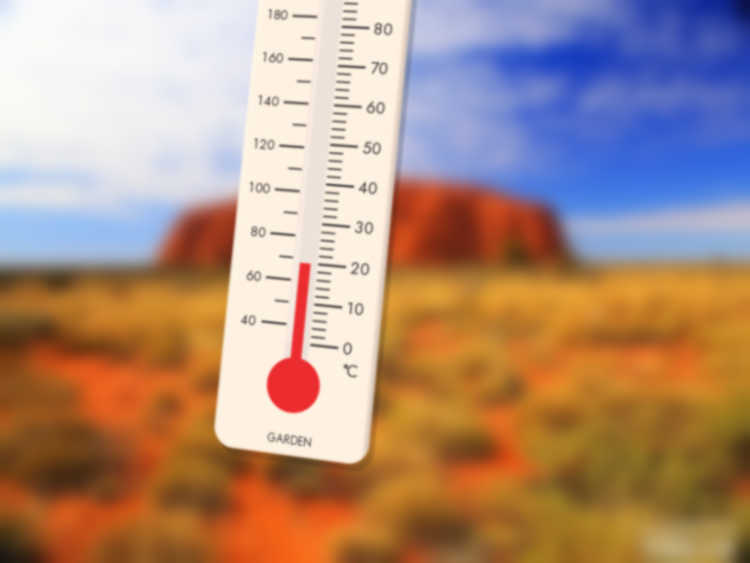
20 °C
